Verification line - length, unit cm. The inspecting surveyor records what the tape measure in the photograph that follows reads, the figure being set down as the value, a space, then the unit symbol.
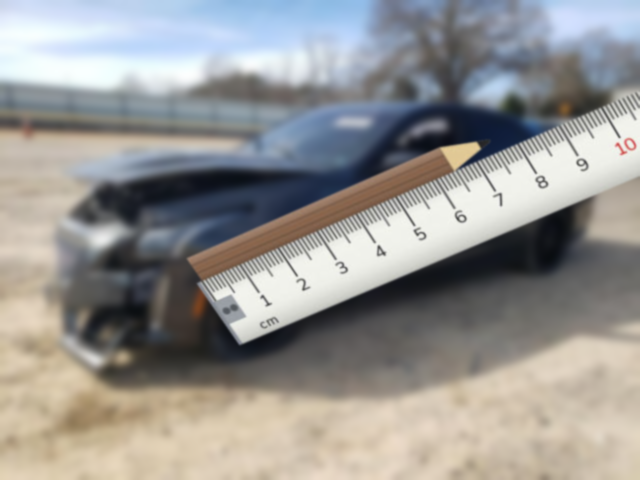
7.5 cm
